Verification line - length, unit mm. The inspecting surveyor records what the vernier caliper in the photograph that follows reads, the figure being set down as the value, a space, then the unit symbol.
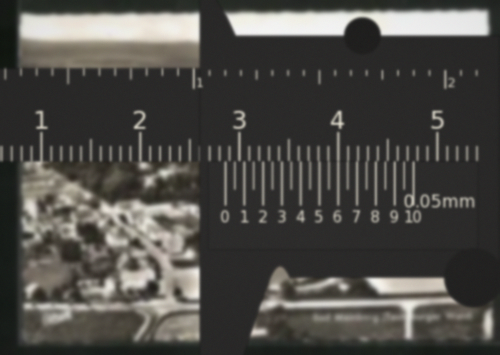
28.6 mm
